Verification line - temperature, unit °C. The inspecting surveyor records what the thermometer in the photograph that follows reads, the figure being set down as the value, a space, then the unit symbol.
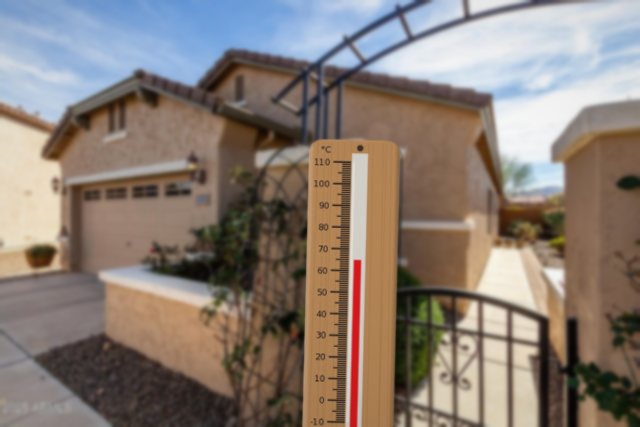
65 °C
